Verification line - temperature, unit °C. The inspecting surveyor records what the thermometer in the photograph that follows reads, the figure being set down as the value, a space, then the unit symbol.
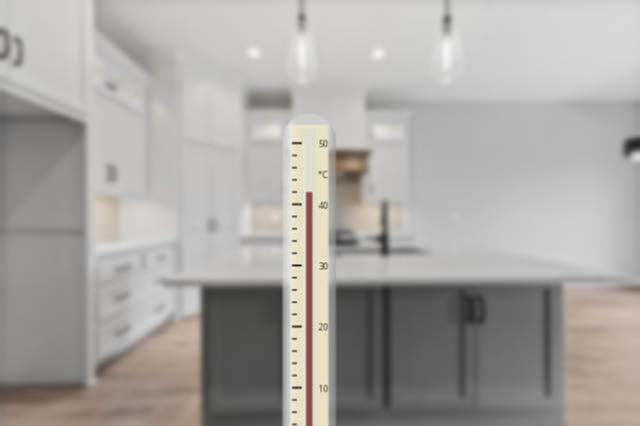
42 °C
